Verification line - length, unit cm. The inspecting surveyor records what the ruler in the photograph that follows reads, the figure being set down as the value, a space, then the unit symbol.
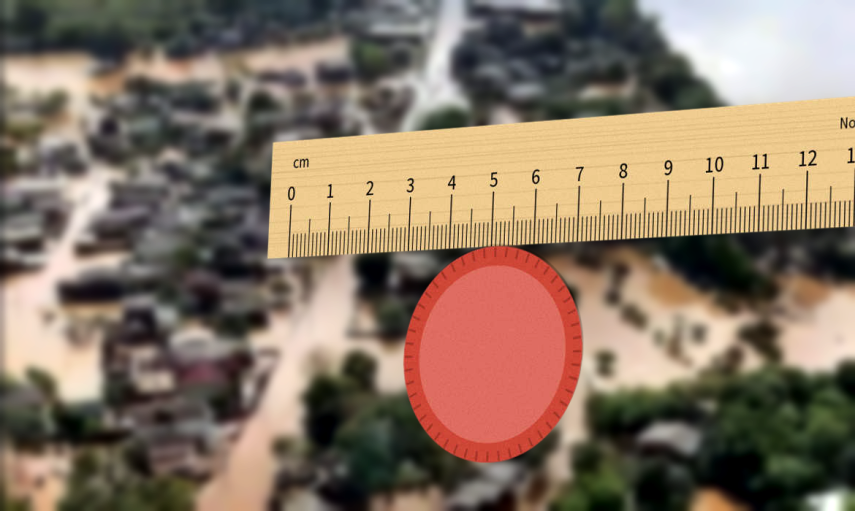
4.2 cm
